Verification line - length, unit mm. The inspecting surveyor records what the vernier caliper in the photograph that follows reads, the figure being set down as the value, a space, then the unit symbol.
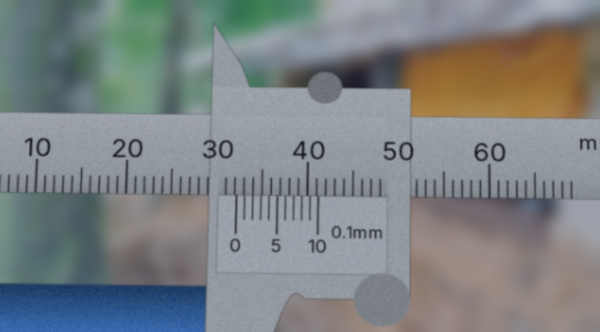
32.2 mm
